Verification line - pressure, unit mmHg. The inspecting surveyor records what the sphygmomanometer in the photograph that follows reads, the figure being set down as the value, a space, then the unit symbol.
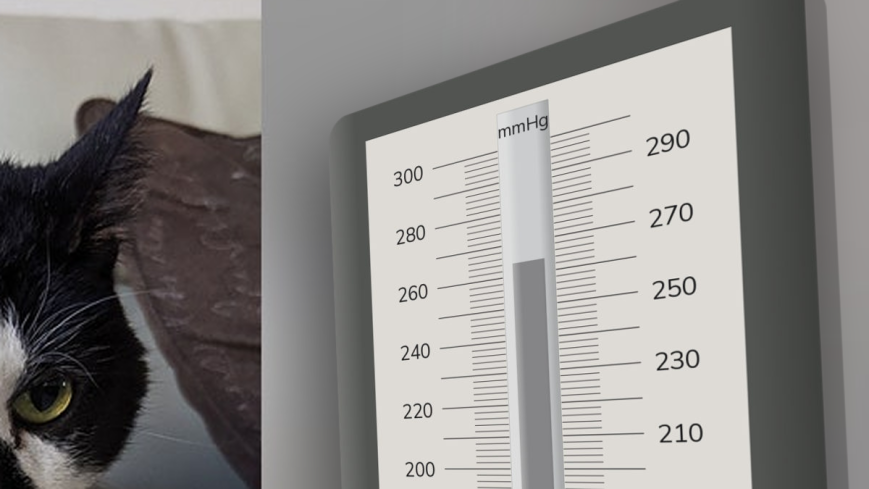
264 mmHg
